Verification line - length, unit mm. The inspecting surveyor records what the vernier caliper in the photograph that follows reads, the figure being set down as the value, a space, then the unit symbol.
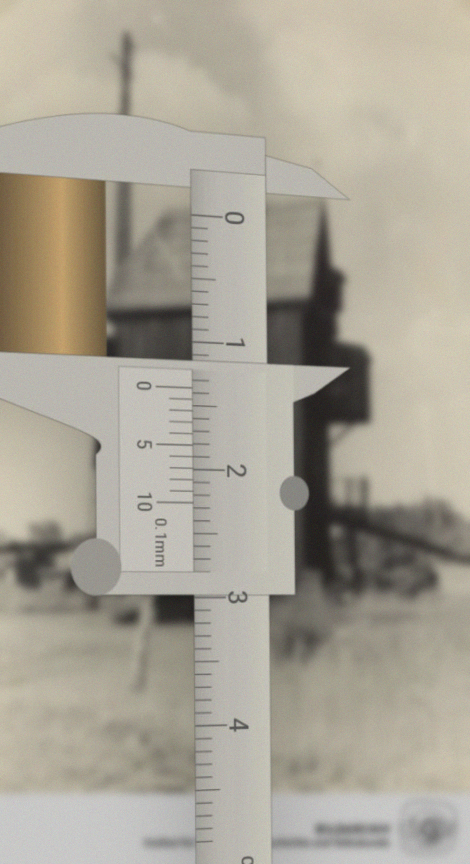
13.6 mm
